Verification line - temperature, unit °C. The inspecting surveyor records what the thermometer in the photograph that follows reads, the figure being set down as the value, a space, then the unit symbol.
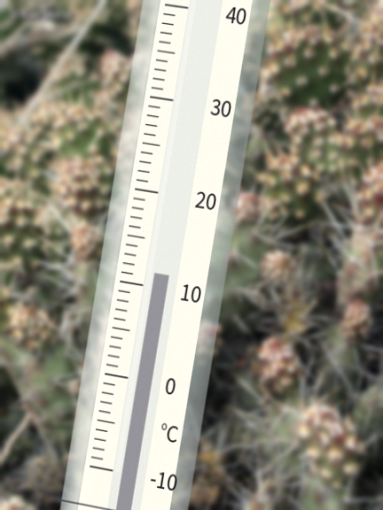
11.5 °C
